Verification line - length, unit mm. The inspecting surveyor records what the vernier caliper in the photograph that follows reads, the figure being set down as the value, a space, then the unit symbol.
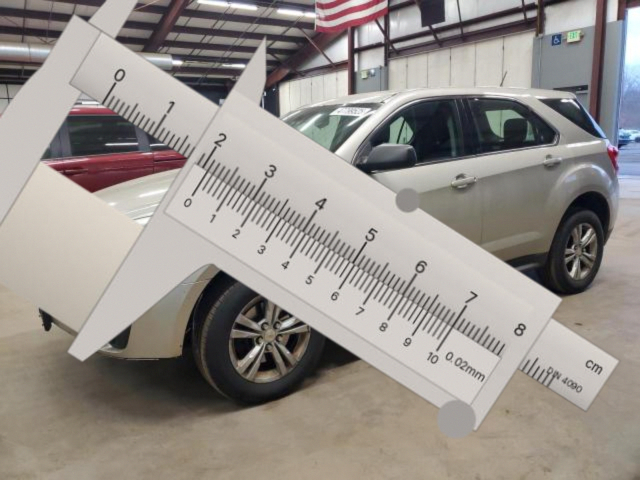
21.0 mm
